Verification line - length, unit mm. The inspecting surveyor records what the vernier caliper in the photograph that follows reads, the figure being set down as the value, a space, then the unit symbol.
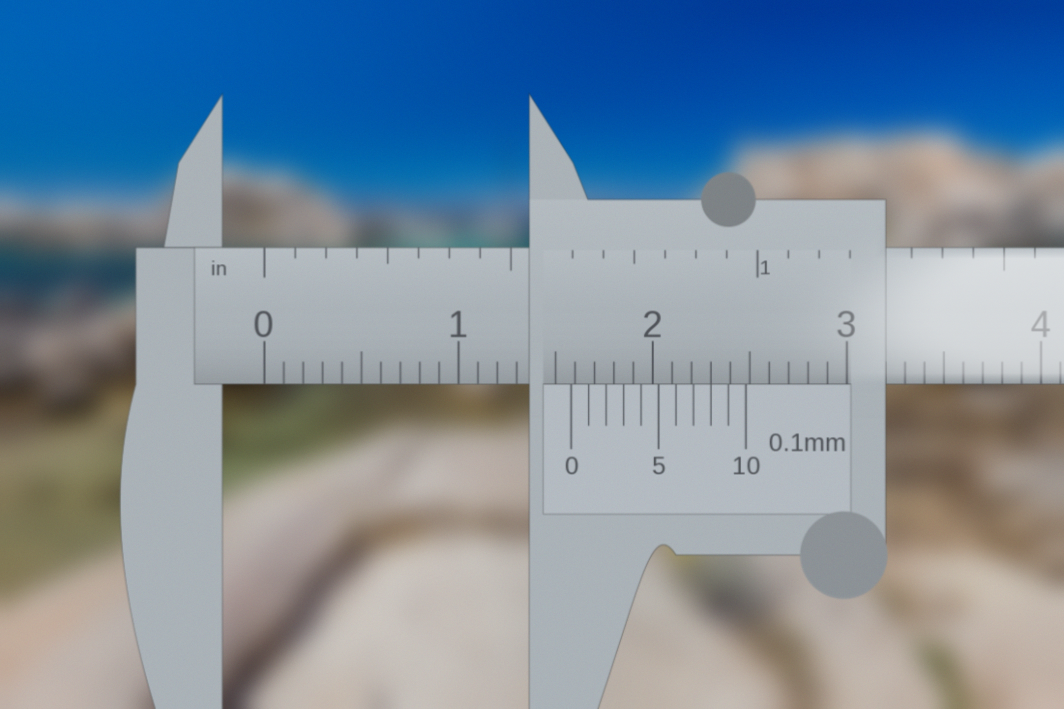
15.8 mm
